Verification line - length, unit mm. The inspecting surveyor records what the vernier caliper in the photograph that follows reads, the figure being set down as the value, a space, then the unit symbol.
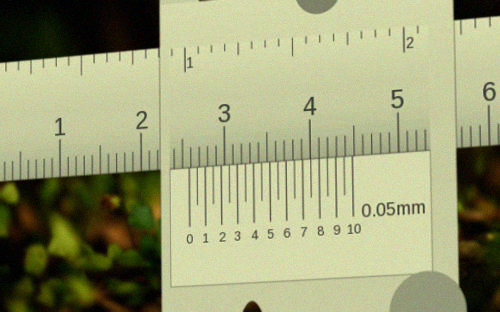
25.8 mm
